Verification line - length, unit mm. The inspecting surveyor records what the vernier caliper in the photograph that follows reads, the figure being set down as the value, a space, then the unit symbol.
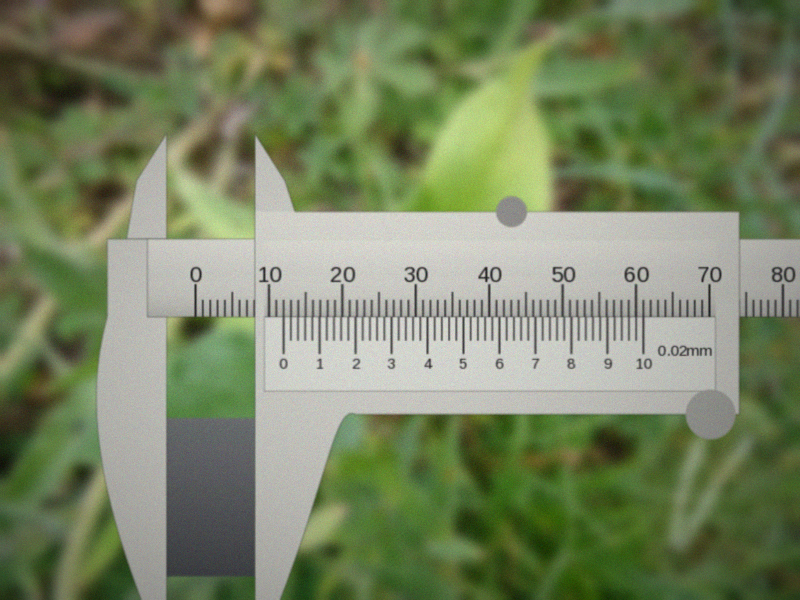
12.0 mm
